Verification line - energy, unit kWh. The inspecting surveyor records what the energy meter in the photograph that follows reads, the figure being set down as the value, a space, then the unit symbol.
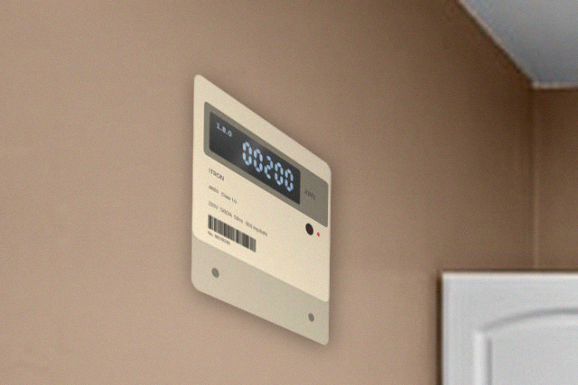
200 kWh
